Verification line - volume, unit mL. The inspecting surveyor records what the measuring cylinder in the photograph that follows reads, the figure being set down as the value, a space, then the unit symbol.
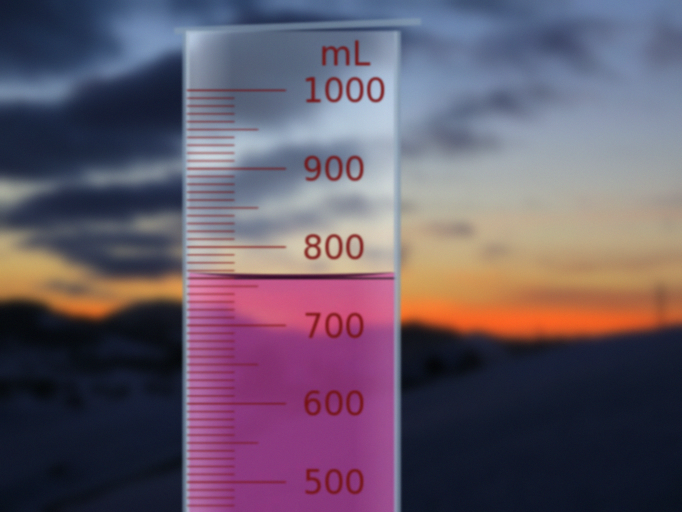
760 mL
